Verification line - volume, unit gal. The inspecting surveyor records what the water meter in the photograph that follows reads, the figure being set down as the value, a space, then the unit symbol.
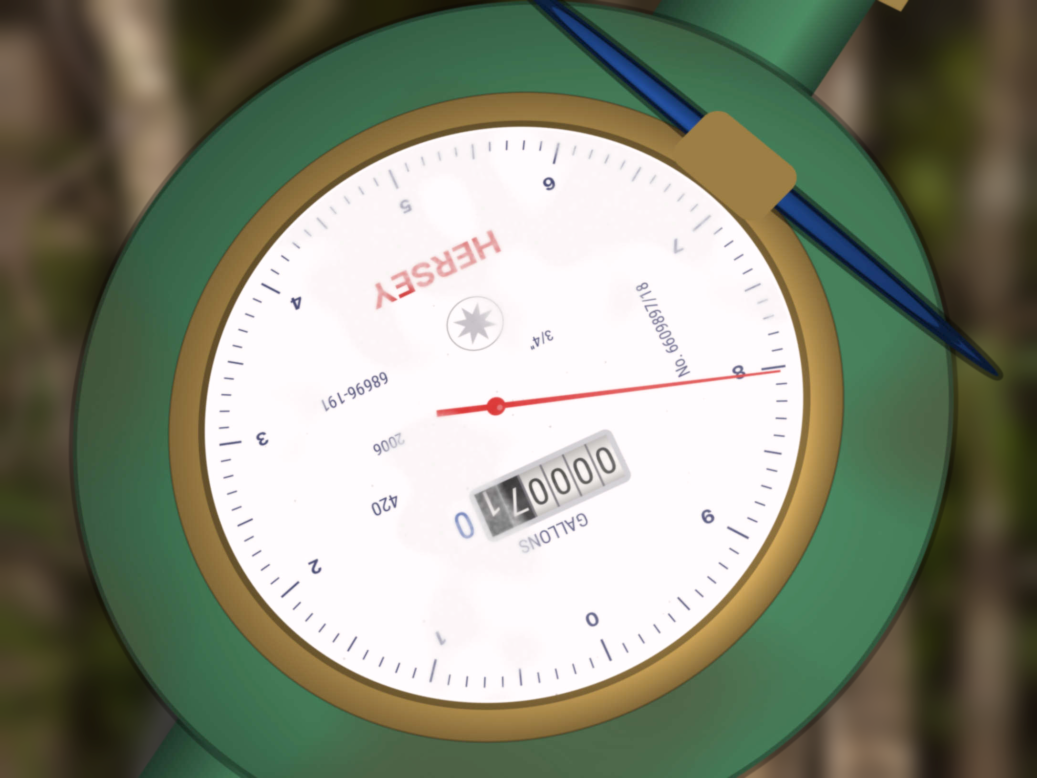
708.0 gal
